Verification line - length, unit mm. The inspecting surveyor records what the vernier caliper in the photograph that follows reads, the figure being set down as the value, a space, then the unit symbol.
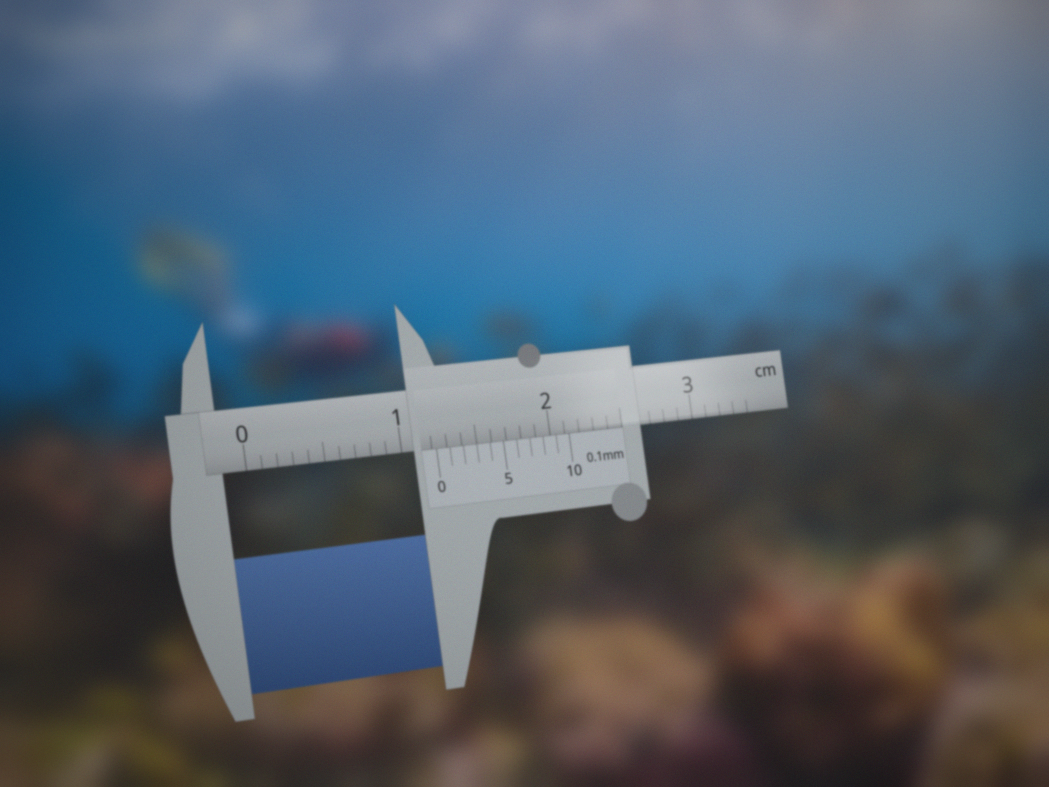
12.3 mm
